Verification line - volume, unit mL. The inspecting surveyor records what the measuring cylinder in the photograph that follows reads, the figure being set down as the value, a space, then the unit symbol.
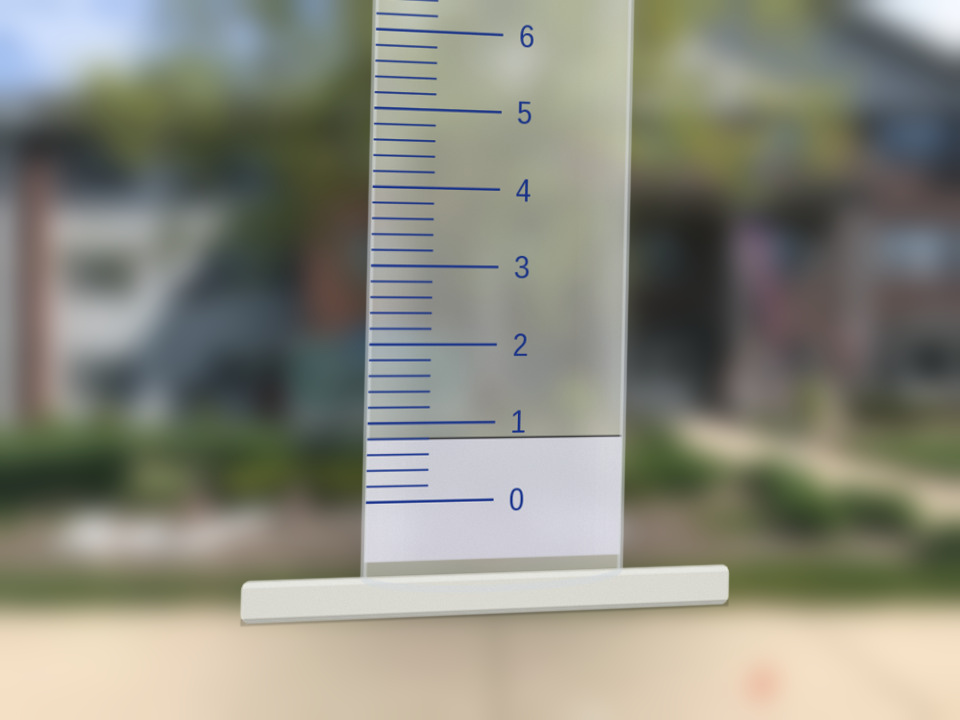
0.8 mL
